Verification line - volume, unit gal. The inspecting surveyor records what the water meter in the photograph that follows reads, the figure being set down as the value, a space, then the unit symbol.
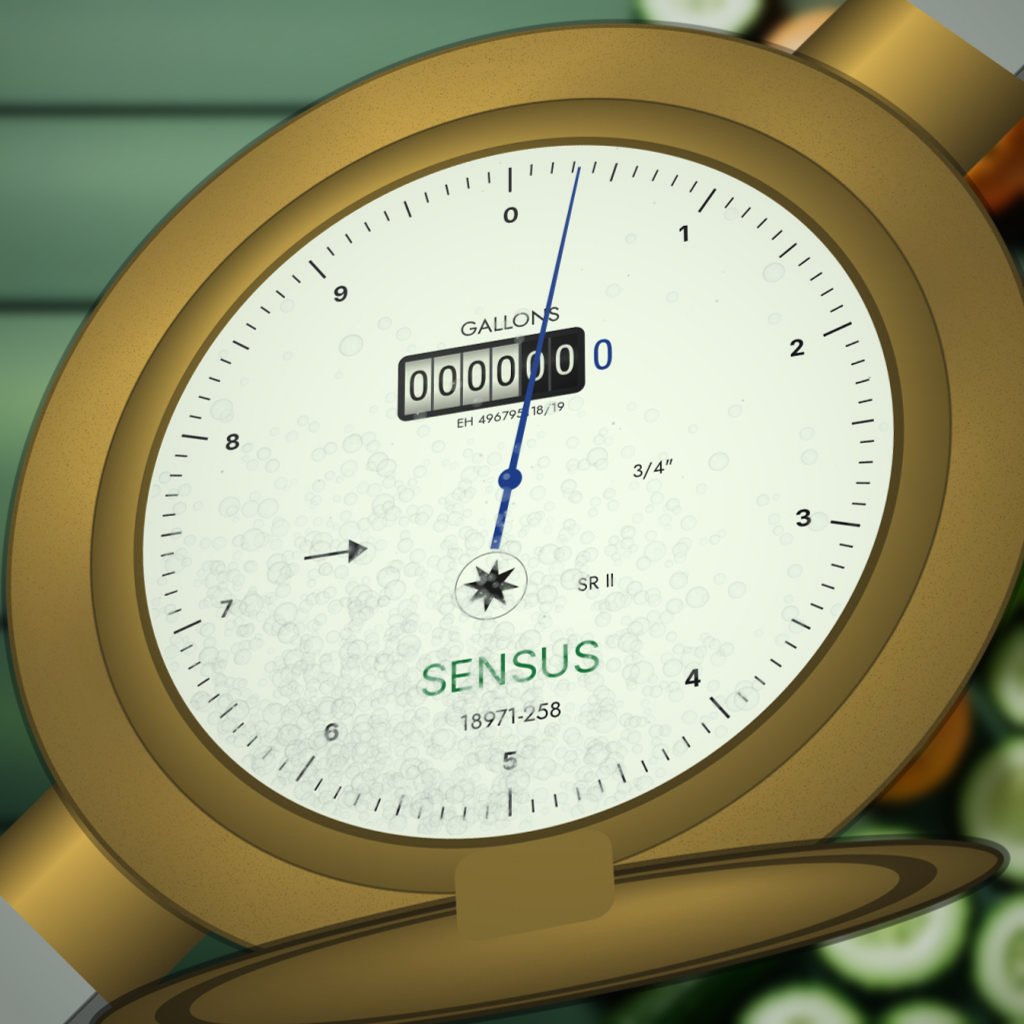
0.3 gal
